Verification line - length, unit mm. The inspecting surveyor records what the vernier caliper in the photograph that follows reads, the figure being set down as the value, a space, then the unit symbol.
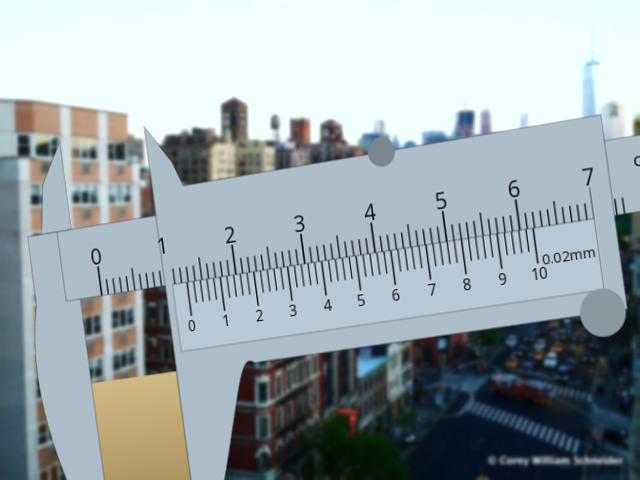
12.8 mm
